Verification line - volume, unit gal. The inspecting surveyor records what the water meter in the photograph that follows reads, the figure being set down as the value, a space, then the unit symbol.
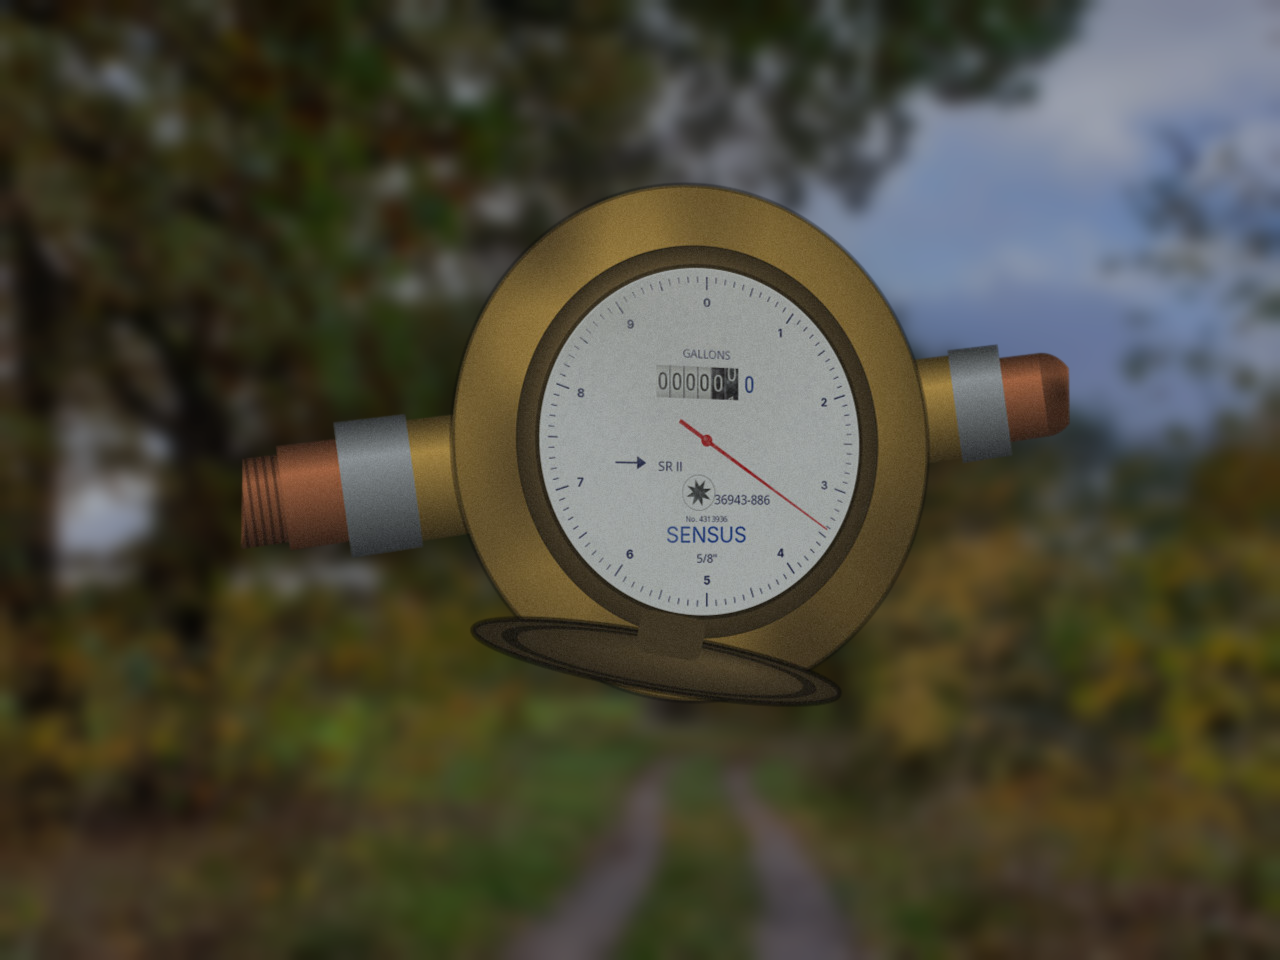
3.4 gal
